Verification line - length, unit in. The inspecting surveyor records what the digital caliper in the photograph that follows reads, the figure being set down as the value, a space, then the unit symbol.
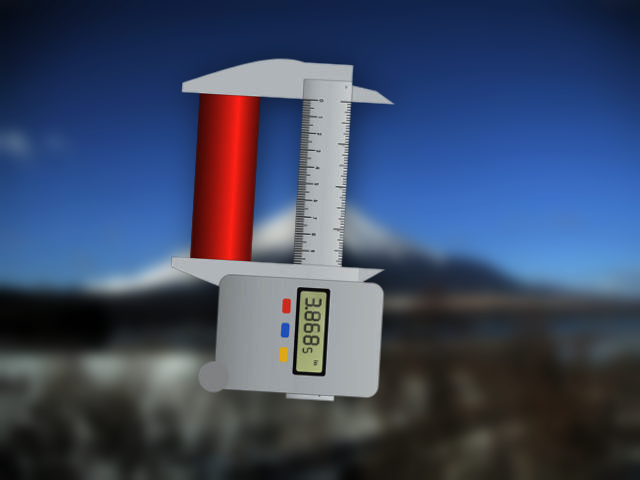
3.8685 in
